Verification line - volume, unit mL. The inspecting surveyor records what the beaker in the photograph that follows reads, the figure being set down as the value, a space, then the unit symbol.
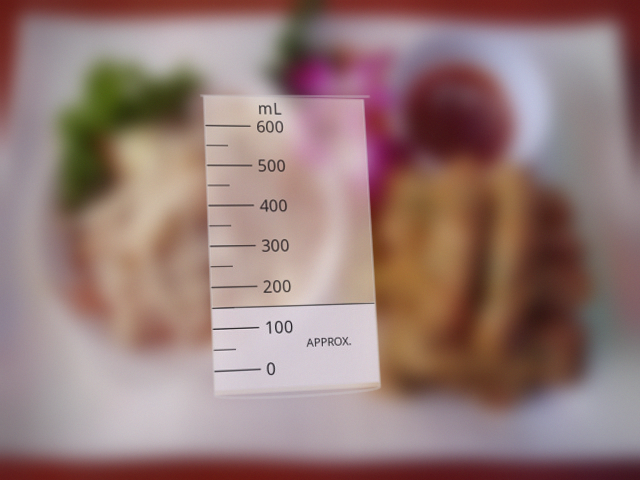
150 mL
